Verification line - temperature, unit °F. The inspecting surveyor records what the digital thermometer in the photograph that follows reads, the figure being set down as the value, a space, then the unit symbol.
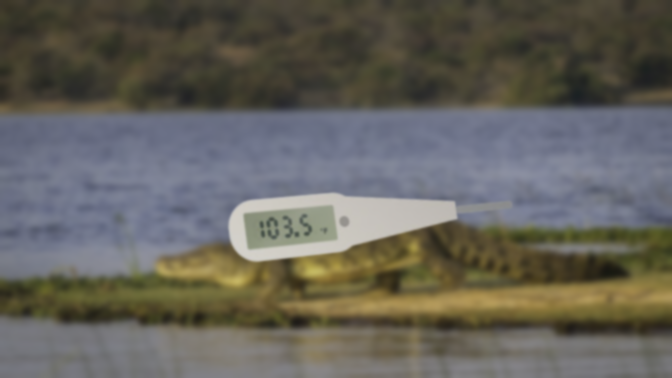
103.5 °F
